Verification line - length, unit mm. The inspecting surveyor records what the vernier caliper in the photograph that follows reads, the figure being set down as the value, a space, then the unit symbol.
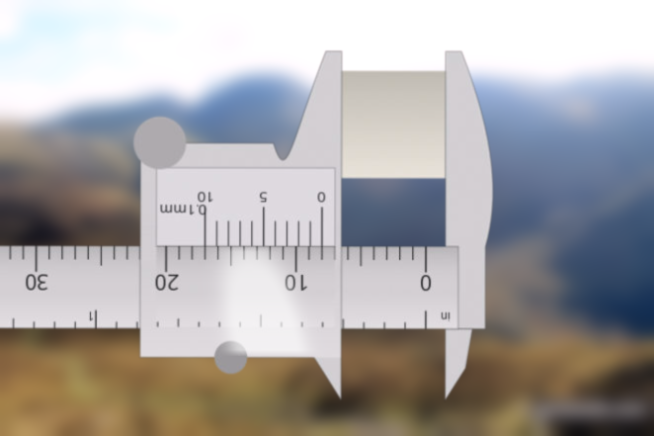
8.0 mm
